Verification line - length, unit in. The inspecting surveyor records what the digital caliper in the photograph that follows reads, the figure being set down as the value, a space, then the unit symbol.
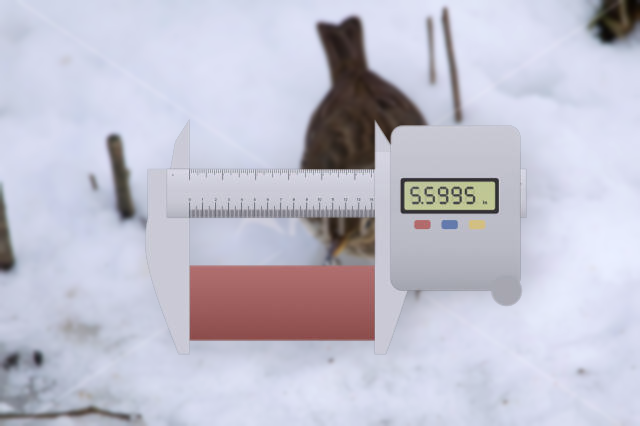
5.5995 in
